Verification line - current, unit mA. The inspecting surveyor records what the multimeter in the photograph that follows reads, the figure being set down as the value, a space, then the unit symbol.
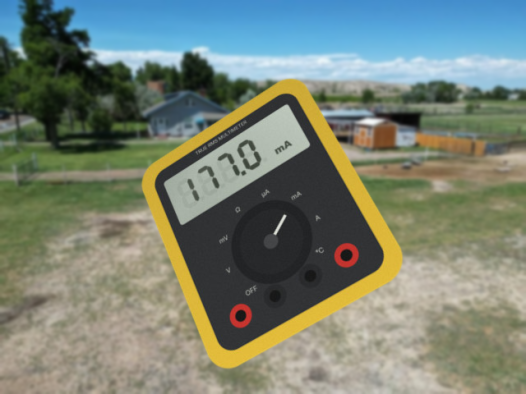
177.0 mA
